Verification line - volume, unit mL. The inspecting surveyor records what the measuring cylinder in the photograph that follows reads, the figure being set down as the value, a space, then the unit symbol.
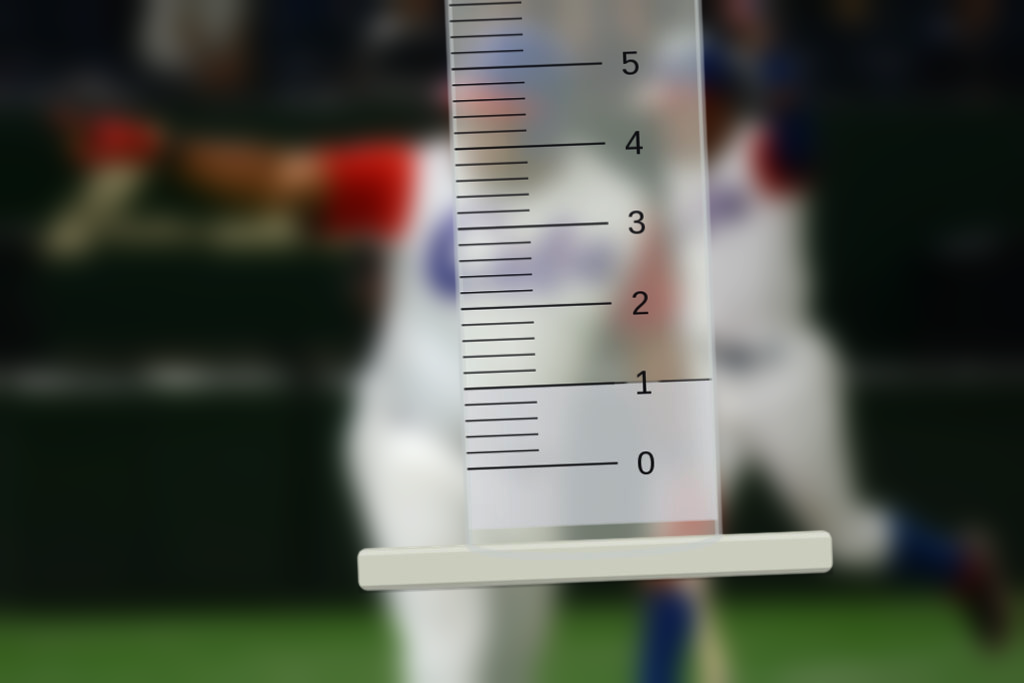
1 mL
